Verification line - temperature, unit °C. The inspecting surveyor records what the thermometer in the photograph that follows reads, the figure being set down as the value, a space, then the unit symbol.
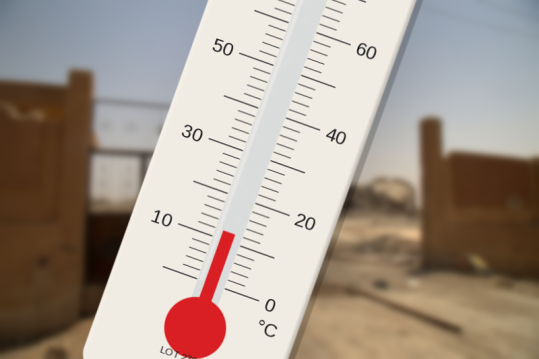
12 °C
